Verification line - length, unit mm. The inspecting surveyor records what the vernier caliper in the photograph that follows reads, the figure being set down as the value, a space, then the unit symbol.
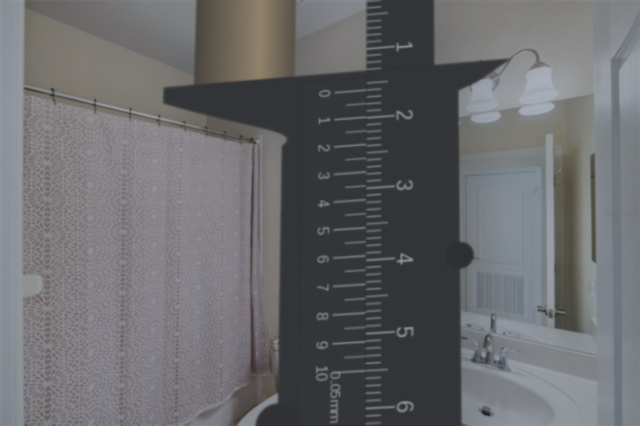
16.0 mm
